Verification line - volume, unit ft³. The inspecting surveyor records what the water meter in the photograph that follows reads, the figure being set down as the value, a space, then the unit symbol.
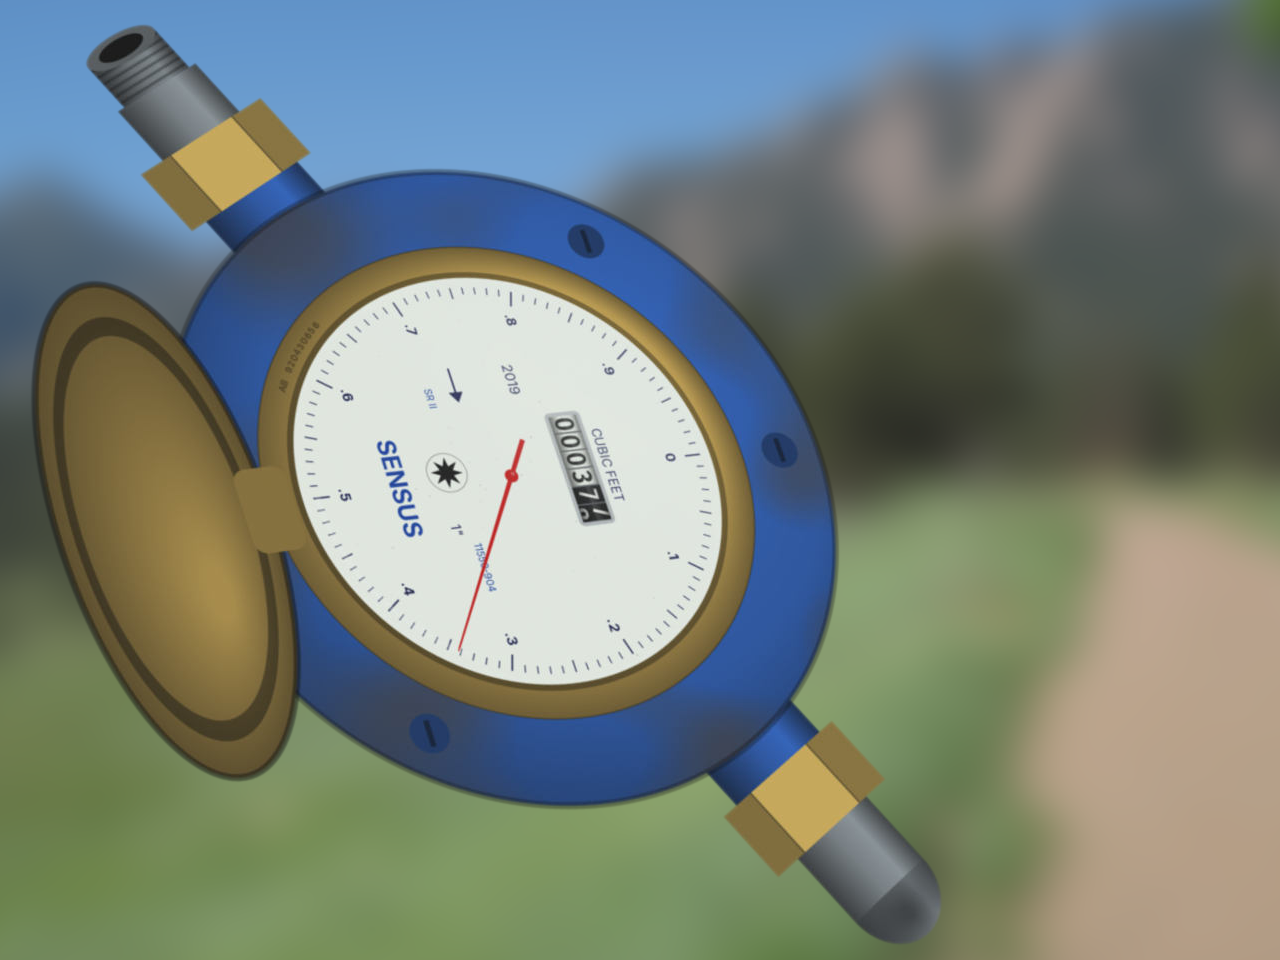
377.34 ft³
